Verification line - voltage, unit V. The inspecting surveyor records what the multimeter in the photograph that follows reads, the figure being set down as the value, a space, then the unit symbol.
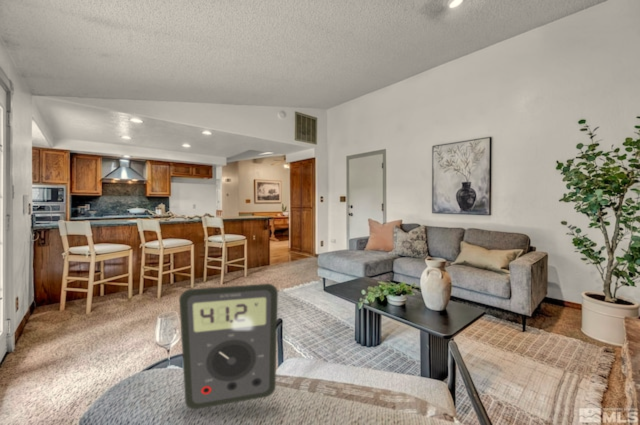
41.2 V
